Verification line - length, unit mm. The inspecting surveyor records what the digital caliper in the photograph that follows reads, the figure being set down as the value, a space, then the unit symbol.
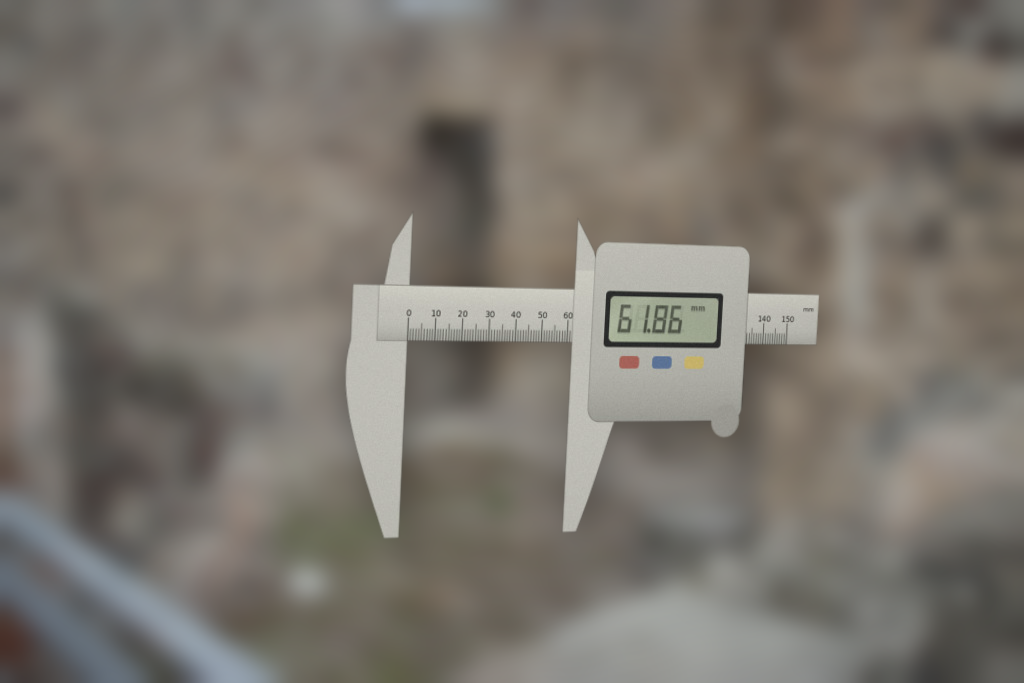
61.86 mm
